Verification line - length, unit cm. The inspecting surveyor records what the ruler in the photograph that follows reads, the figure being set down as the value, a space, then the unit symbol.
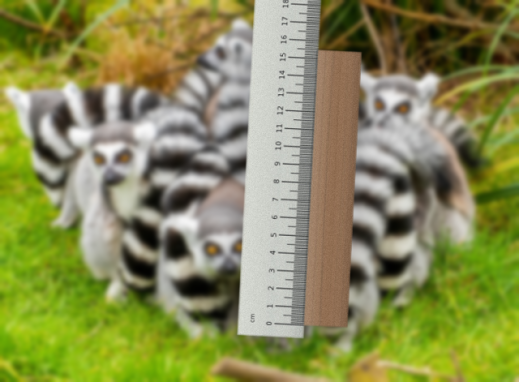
15.5 cm
